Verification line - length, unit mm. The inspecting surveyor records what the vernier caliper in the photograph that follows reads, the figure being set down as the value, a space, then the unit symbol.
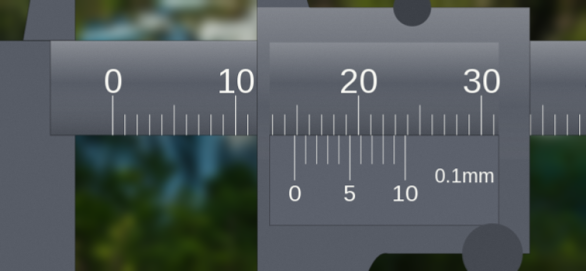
14.8 mm
